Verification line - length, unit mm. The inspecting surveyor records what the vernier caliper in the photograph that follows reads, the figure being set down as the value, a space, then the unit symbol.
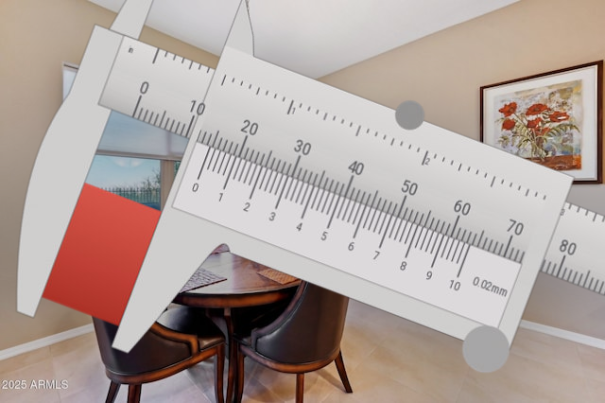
14.6 mm
